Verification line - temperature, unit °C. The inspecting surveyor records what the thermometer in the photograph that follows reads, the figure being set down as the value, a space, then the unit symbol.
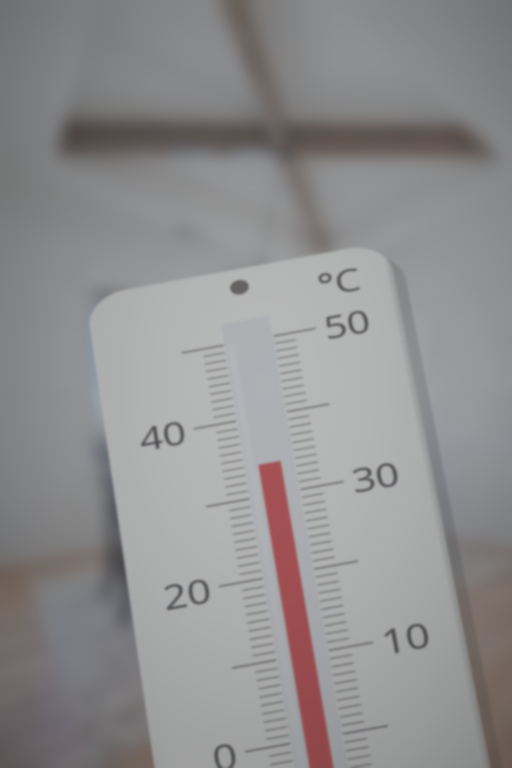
34 °C
